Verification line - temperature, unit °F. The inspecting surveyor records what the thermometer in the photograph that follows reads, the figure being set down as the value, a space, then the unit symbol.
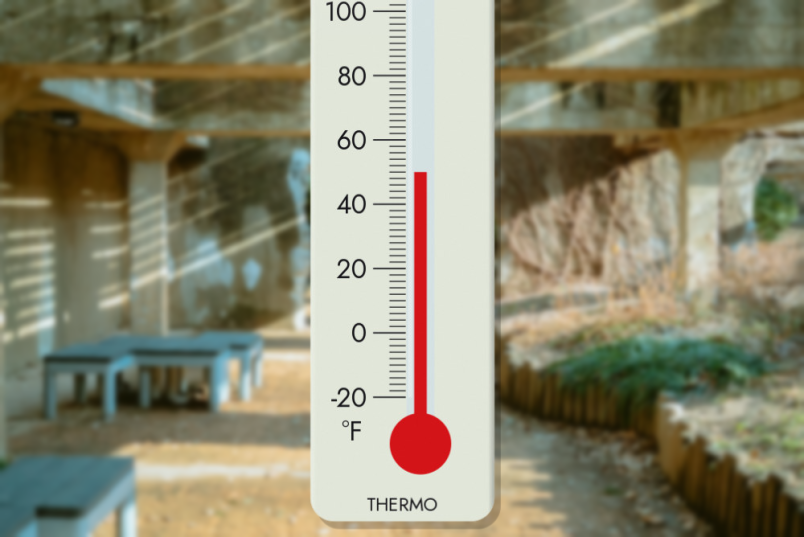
50 °F
